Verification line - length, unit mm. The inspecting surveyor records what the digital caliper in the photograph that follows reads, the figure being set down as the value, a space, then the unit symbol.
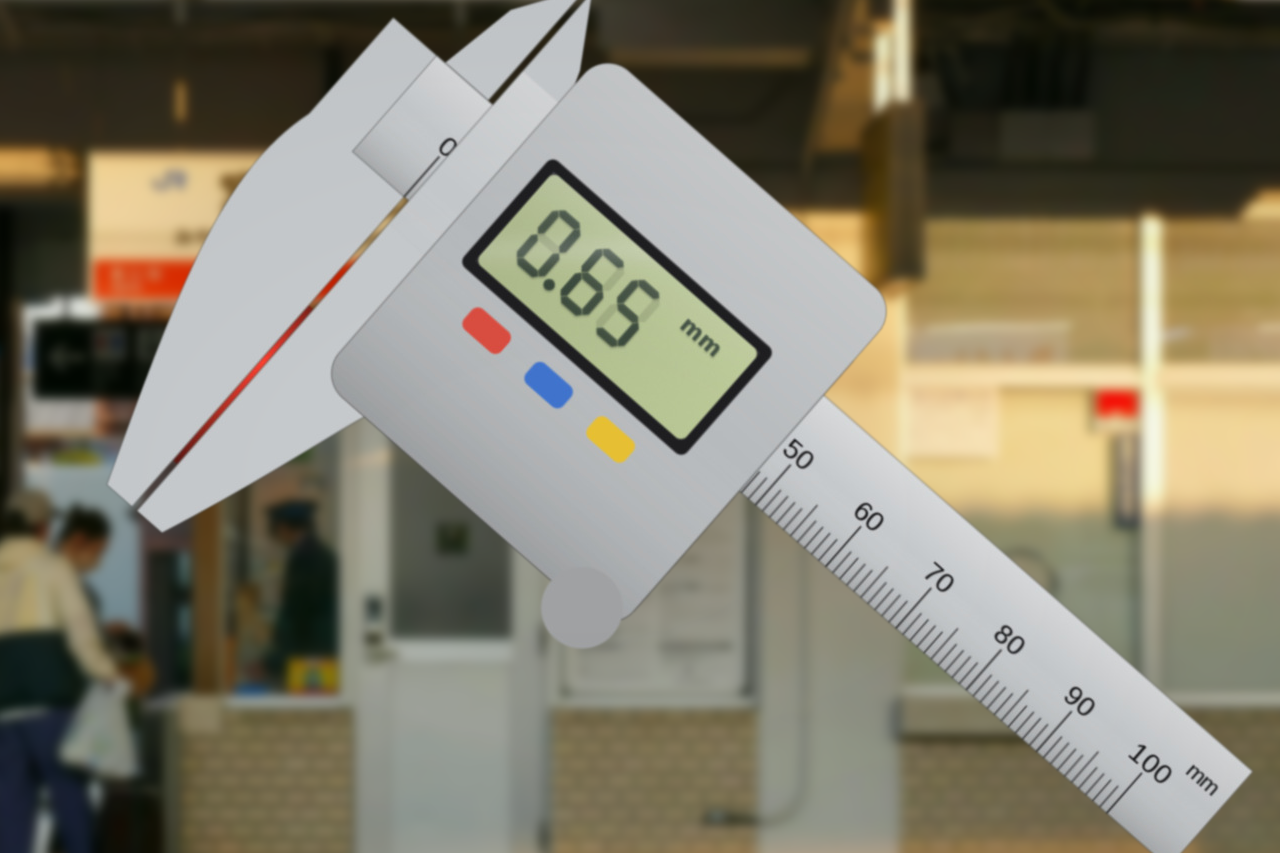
0.65 mm
